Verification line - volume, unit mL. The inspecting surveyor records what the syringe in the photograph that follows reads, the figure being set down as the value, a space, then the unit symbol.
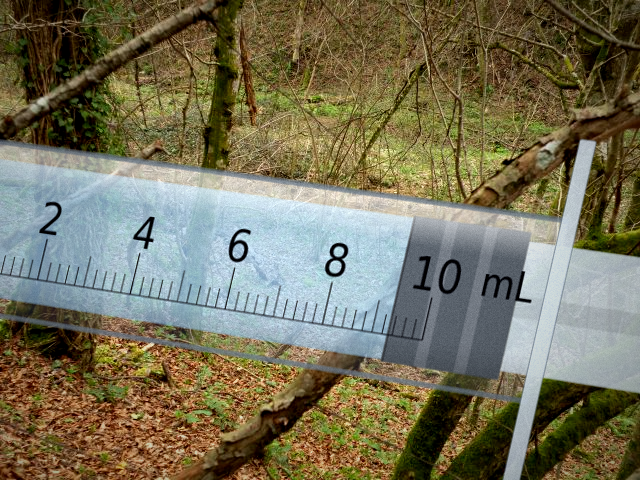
9.3 mL
